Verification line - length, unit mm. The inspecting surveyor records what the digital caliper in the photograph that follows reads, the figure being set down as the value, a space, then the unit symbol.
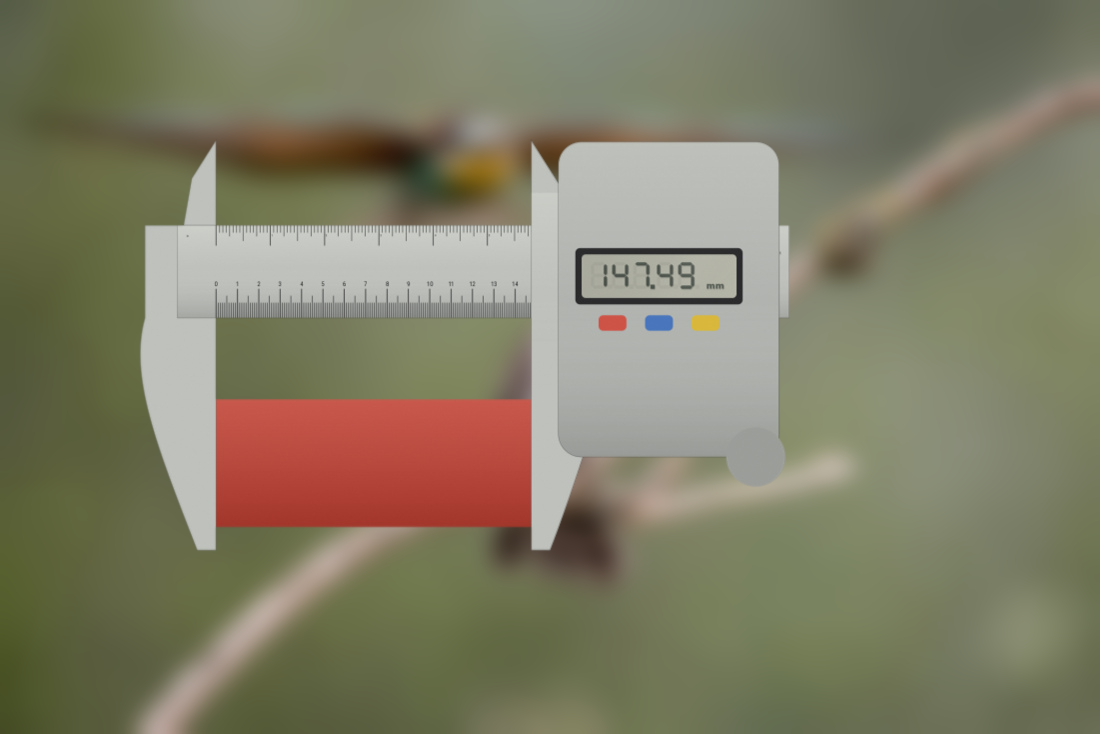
147.49 mm
